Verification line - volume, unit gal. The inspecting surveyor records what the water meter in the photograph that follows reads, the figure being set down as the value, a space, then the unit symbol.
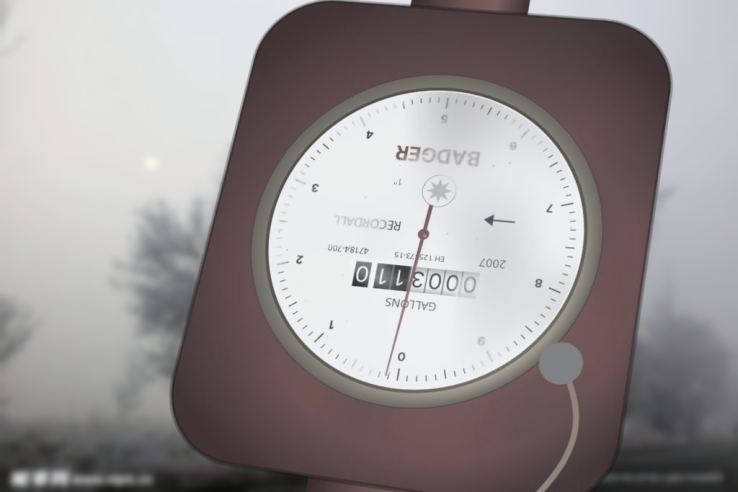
3110.1 gal
